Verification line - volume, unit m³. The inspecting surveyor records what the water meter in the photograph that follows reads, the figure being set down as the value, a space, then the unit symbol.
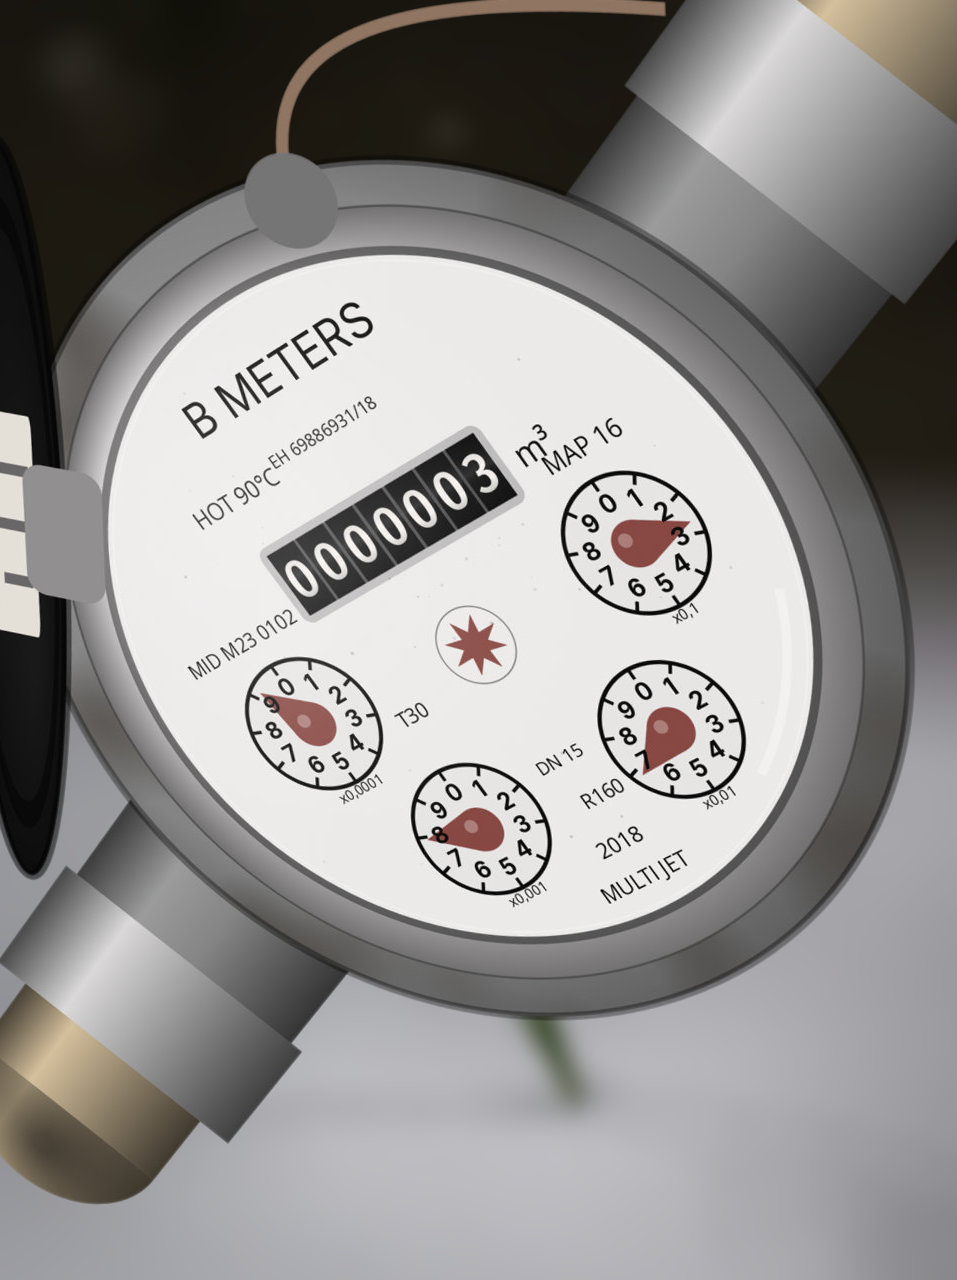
3.2679 m³
